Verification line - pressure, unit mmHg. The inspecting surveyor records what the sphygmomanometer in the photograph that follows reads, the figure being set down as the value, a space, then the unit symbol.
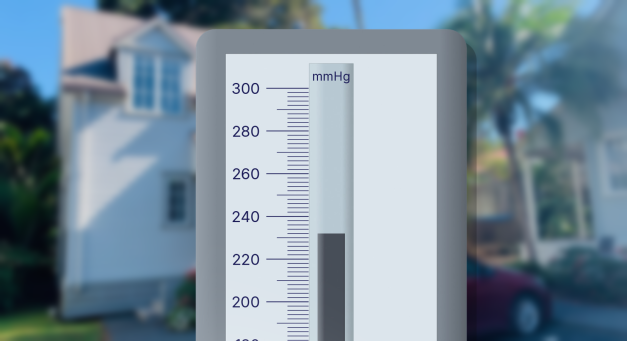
232 mmHg
